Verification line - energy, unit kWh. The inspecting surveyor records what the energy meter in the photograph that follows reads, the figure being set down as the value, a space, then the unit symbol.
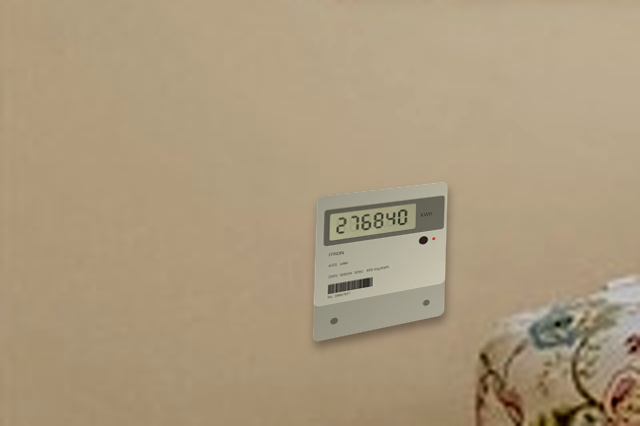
276840 kWh
